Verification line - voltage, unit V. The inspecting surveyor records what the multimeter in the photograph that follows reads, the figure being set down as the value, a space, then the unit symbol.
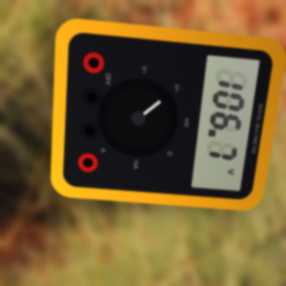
106.7 V
